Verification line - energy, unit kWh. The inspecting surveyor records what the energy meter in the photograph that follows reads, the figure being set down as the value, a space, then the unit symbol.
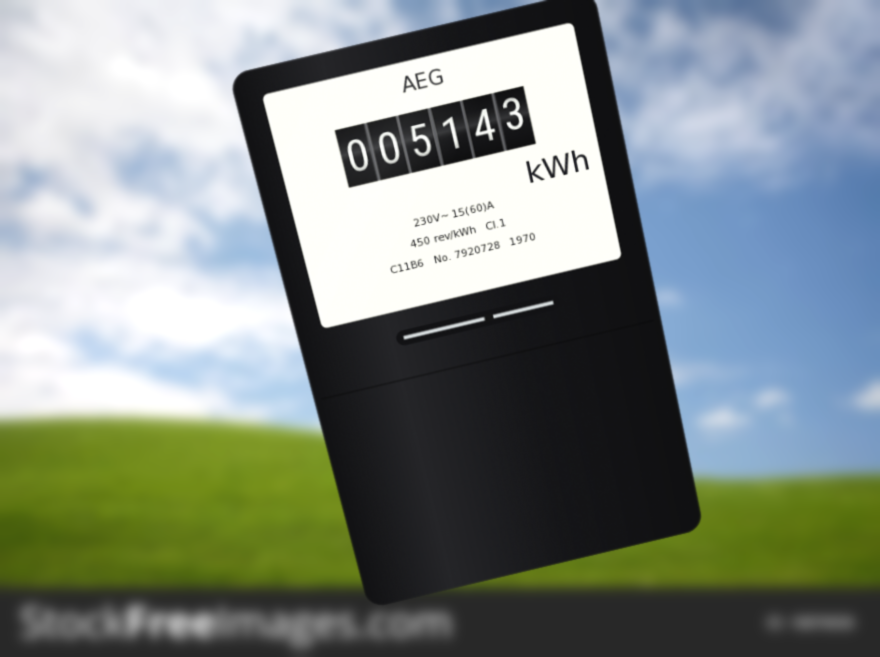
5143 kWh
